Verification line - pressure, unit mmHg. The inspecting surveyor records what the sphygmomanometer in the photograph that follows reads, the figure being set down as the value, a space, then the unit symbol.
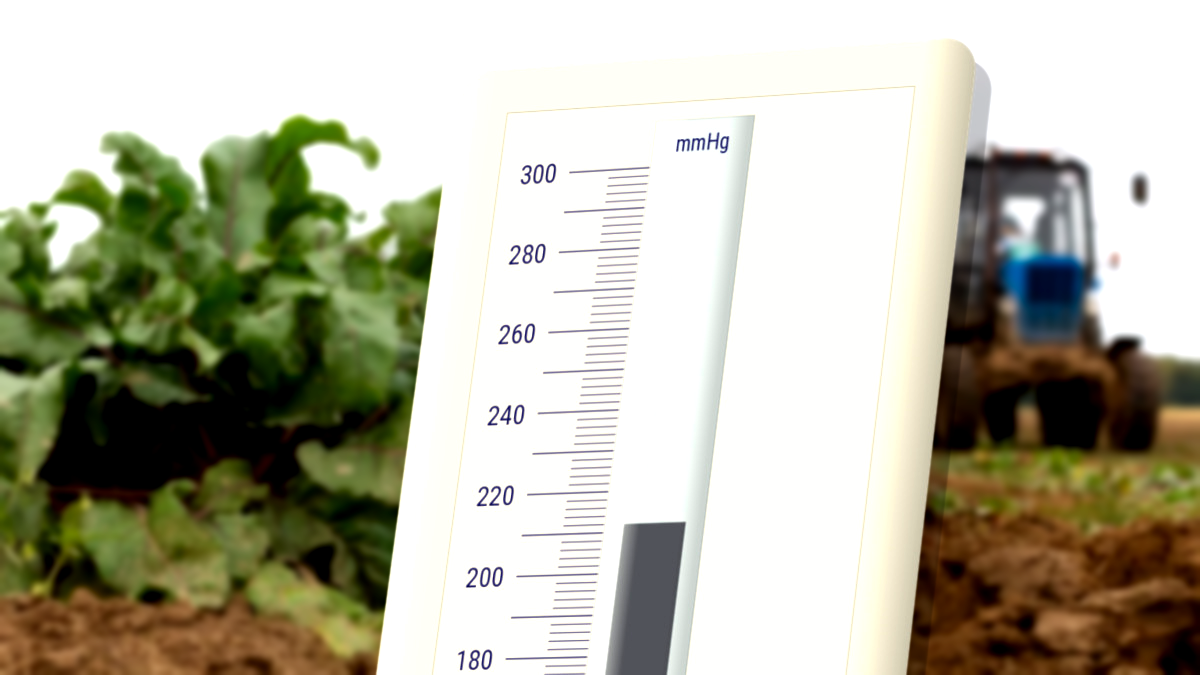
212 mmHg
